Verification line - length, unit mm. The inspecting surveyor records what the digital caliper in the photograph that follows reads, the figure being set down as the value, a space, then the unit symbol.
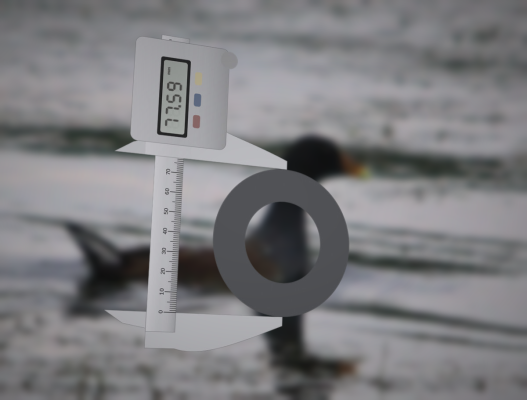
77.59 mm
